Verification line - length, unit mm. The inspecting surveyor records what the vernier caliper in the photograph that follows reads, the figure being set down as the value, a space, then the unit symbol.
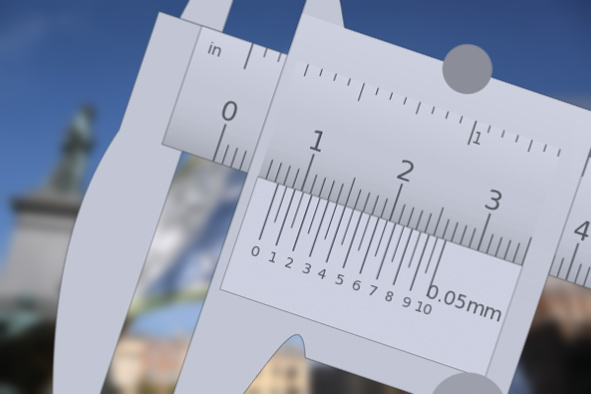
7.4 mm
